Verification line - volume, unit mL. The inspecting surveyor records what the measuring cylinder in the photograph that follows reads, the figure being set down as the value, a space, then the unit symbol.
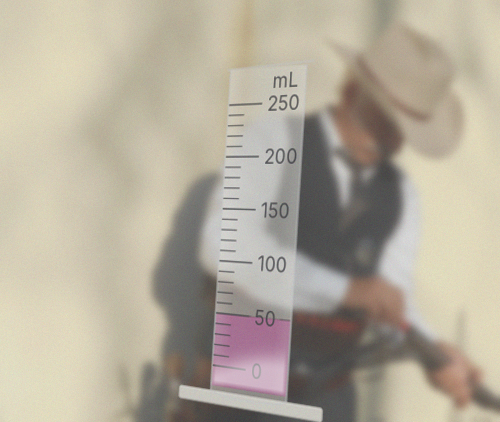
50 mL
